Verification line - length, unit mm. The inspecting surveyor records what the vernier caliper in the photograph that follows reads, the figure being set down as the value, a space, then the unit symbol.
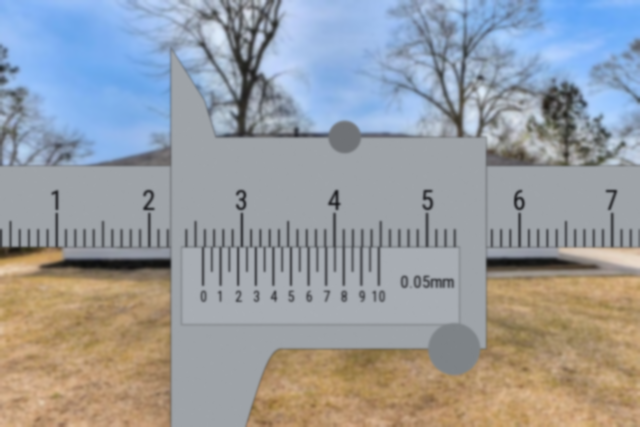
25.8 mm
